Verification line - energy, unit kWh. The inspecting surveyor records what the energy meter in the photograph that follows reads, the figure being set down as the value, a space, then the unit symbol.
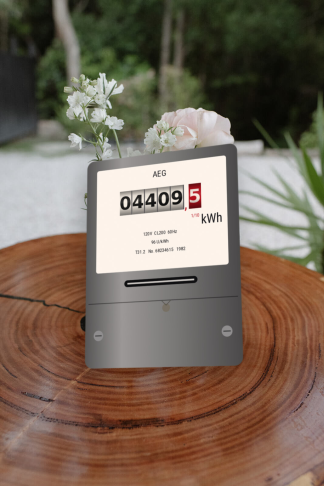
4409.5 kWh
